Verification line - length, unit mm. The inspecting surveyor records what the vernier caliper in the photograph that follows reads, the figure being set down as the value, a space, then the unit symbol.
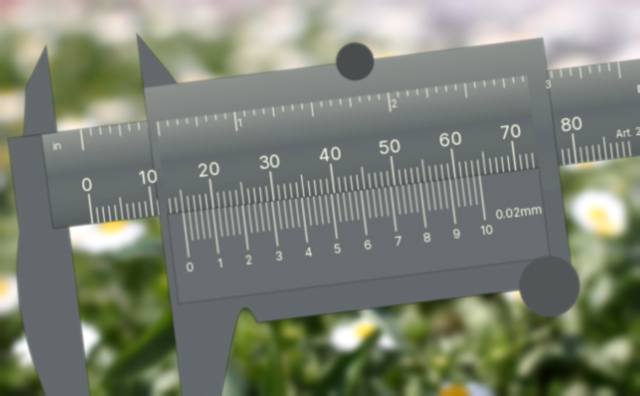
15.0 mm
